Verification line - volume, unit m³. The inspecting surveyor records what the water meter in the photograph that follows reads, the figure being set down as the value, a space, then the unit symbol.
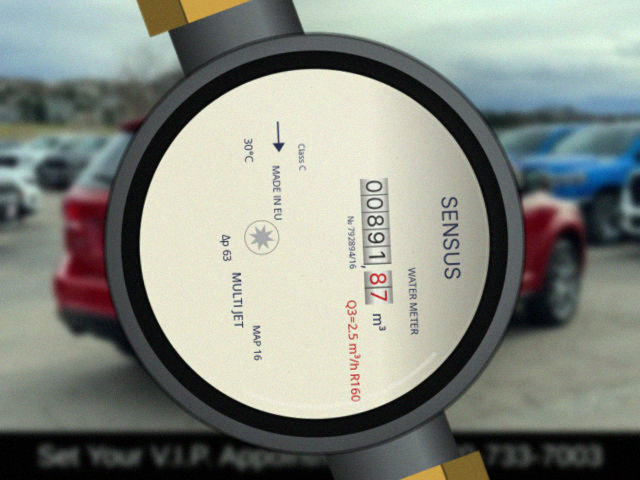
891.87 m³
